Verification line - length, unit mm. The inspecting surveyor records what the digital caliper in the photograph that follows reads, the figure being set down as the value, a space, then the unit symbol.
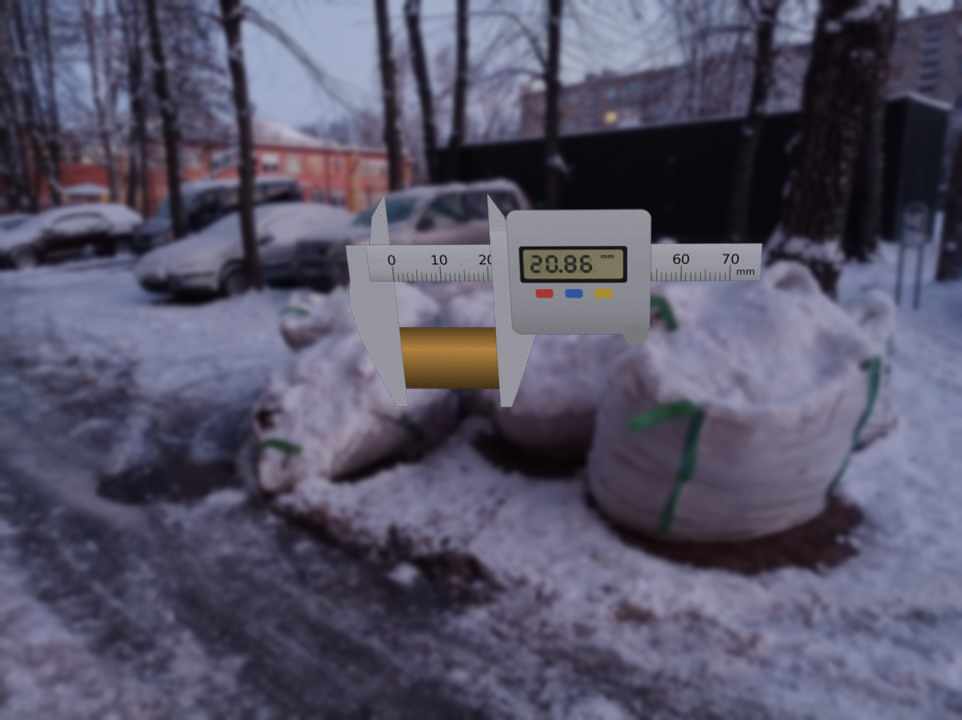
20.86 mm
